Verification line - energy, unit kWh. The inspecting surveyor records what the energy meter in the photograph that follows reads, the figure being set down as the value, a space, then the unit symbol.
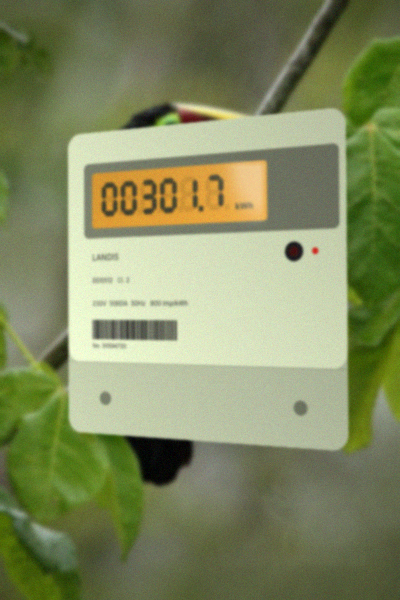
301.7 kWh
